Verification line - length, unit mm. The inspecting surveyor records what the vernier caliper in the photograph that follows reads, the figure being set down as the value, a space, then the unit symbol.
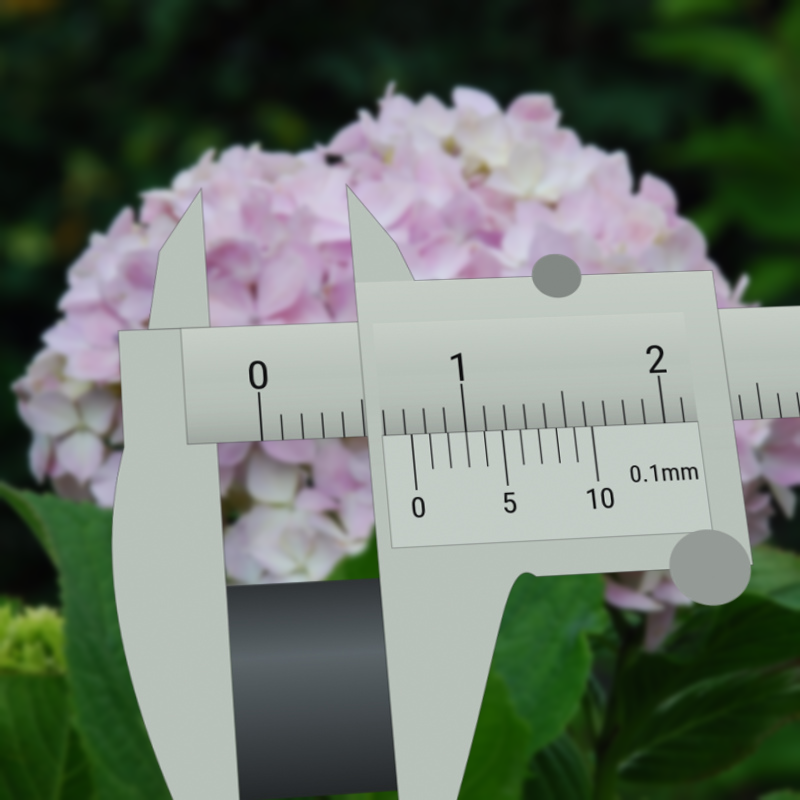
7.3 mm
